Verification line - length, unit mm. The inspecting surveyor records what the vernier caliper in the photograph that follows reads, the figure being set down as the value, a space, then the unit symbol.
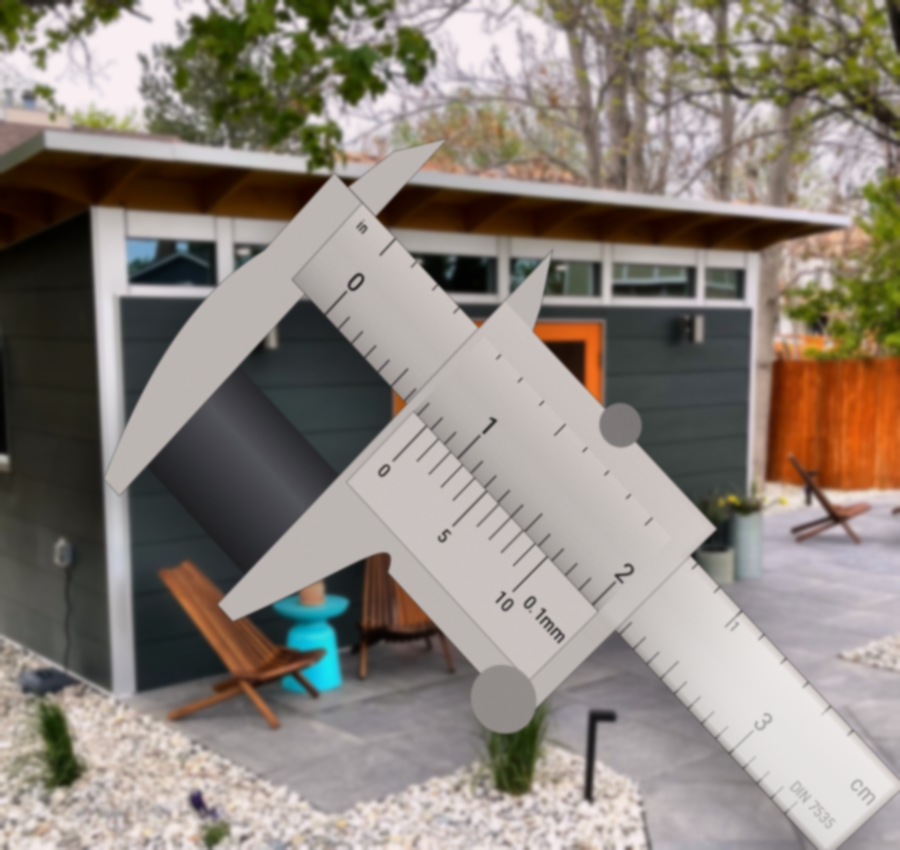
7.7 mm
